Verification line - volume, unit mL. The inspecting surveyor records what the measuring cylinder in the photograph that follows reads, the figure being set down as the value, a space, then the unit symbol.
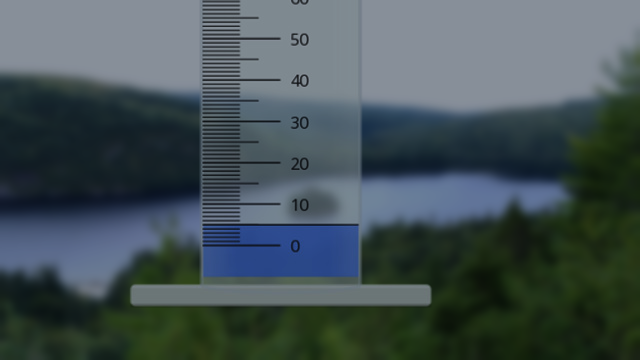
5 mL
